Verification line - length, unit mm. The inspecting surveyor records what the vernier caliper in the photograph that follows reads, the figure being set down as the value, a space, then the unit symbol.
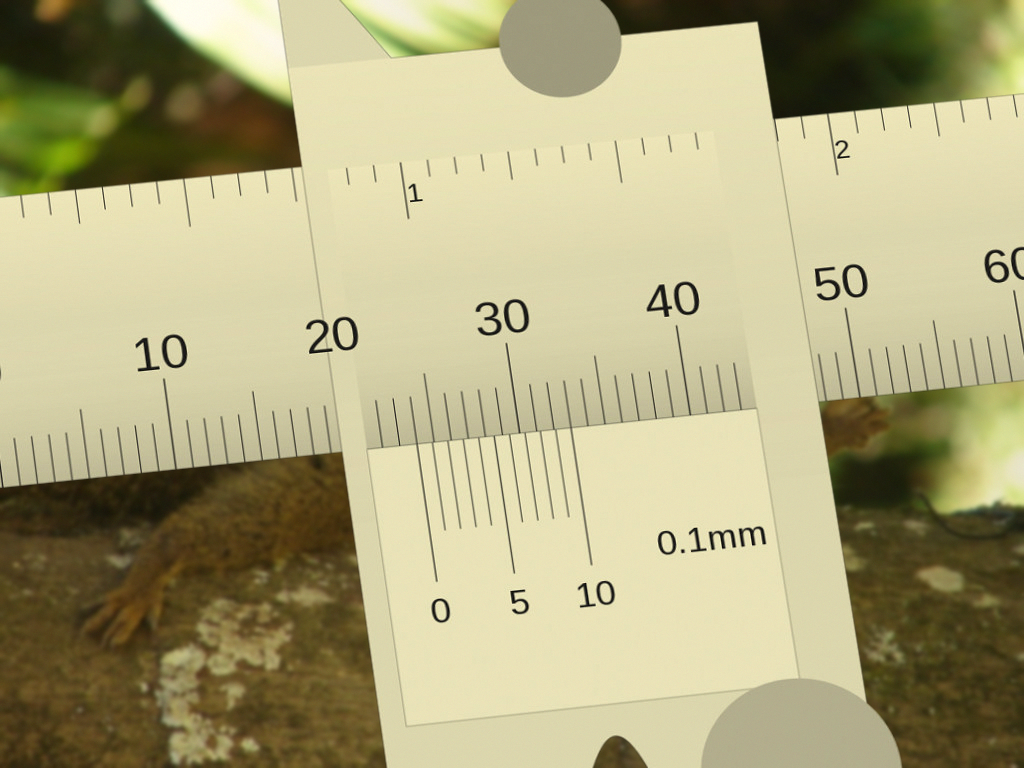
24.0 mm
